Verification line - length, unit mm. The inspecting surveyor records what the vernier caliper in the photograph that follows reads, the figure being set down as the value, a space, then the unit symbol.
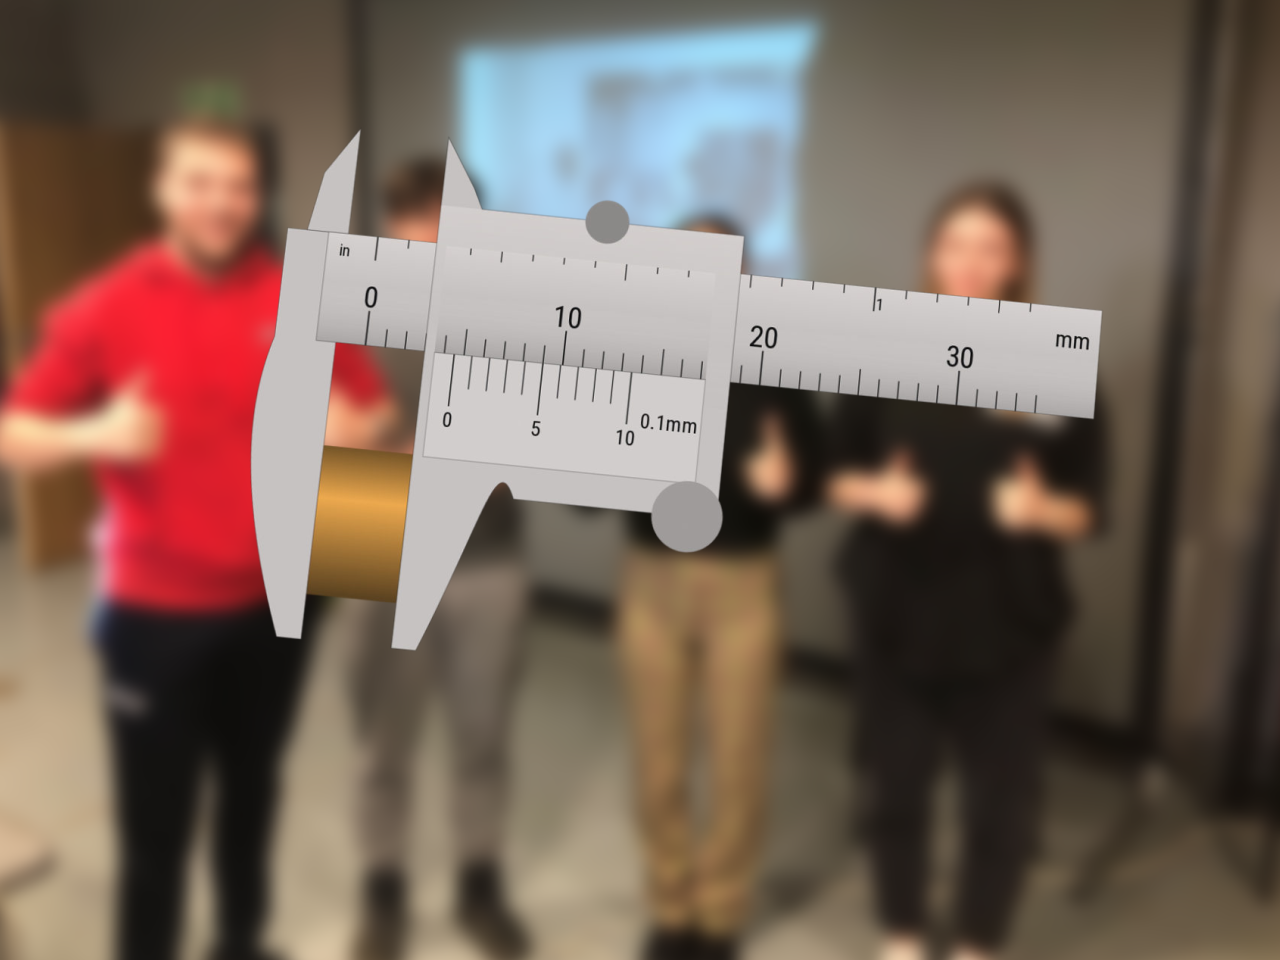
4.5 mm
